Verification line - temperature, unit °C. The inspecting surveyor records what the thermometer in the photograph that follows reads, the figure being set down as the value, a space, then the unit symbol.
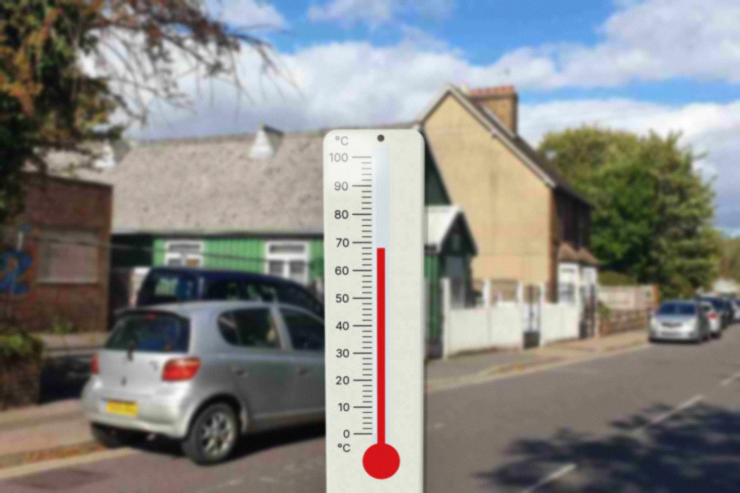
68 °C
